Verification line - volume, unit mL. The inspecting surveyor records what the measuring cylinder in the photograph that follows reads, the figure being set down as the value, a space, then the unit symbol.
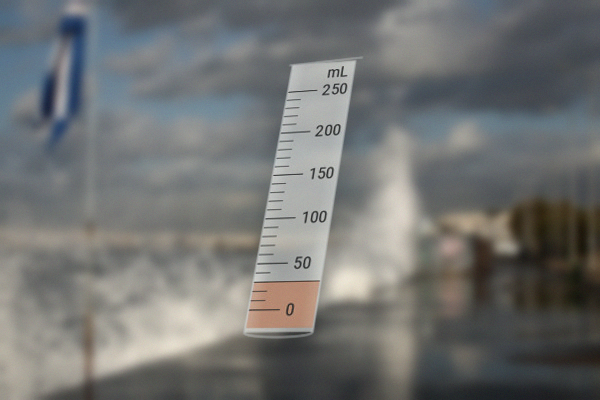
30 mL
